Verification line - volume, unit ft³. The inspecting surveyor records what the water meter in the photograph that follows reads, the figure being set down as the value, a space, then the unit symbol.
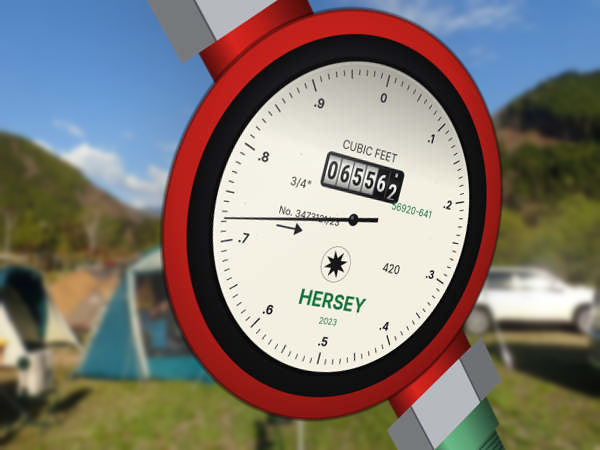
65561.72 ft³
